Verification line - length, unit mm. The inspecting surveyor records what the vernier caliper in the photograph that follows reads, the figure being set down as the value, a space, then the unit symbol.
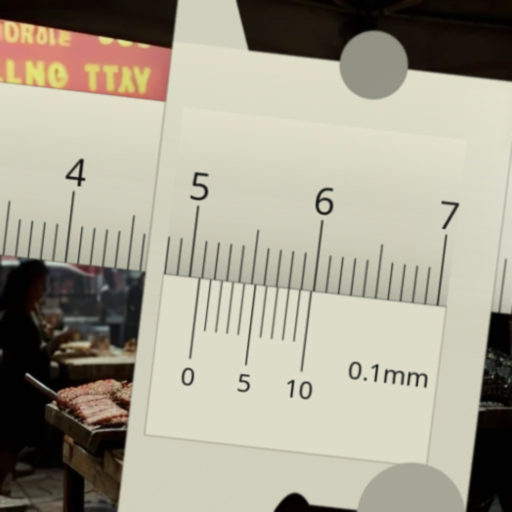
50.8 mm
